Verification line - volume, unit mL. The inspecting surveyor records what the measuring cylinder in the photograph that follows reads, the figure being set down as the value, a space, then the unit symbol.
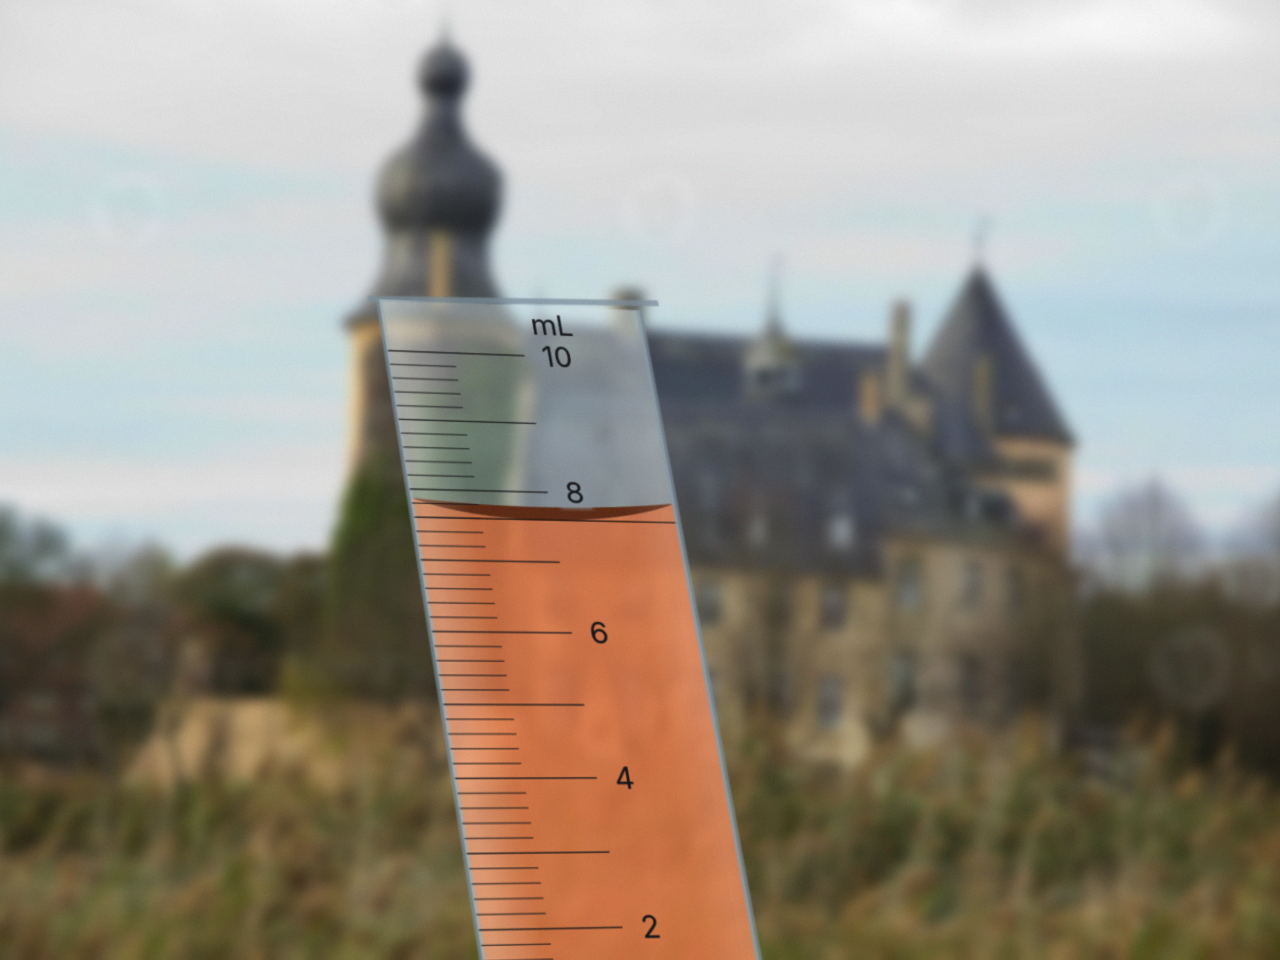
7.6 mL
